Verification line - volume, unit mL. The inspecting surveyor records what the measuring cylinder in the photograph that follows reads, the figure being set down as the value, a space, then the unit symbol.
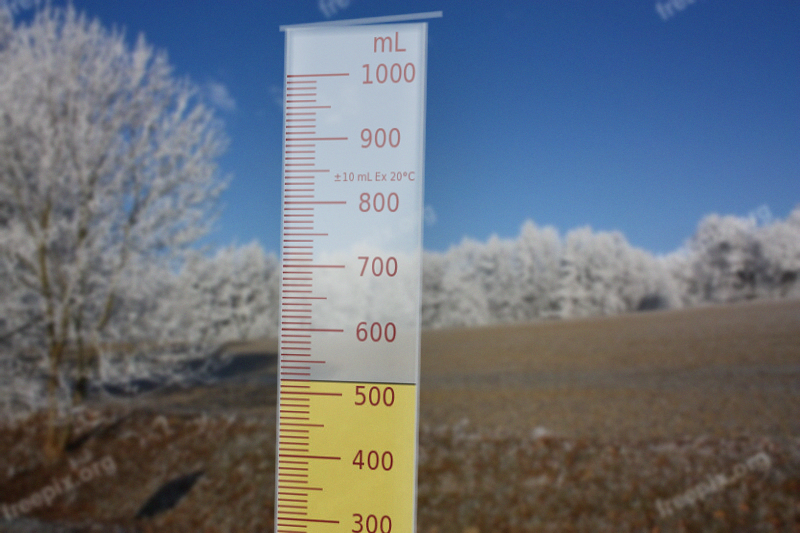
520 mL
